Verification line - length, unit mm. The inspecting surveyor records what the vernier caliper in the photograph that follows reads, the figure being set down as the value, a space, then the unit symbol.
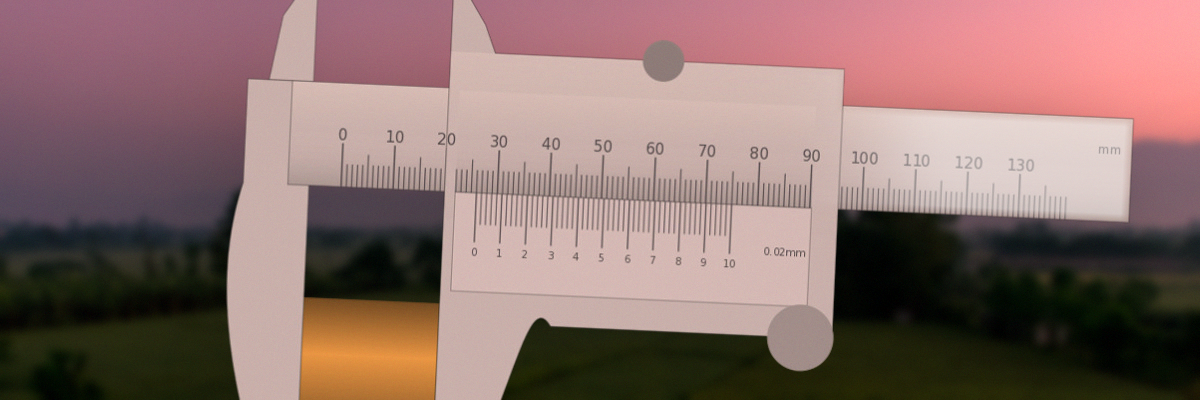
26.0 mm
